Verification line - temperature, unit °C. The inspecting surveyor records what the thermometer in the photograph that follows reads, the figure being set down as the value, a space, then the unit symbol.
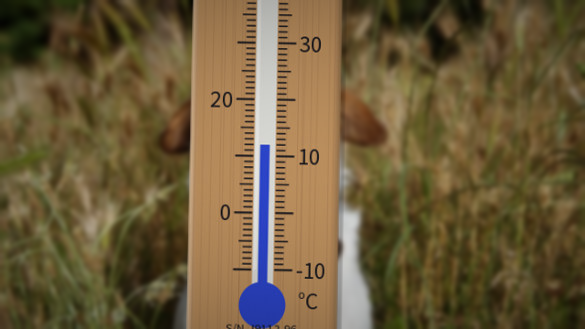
12 °C
